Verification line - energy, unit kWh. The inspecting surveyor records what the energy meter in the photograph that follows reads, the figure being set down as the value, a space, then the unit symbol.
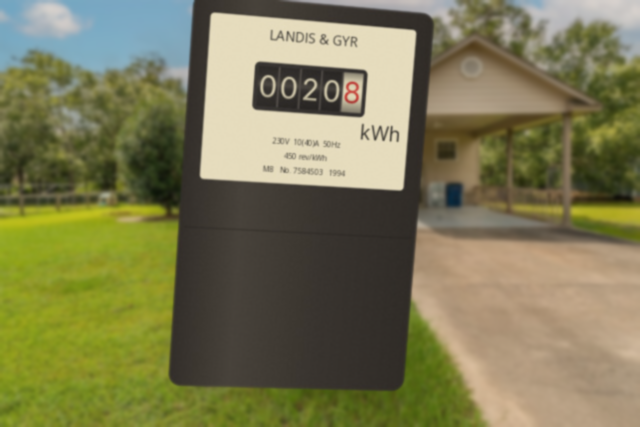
20.8 kWh
